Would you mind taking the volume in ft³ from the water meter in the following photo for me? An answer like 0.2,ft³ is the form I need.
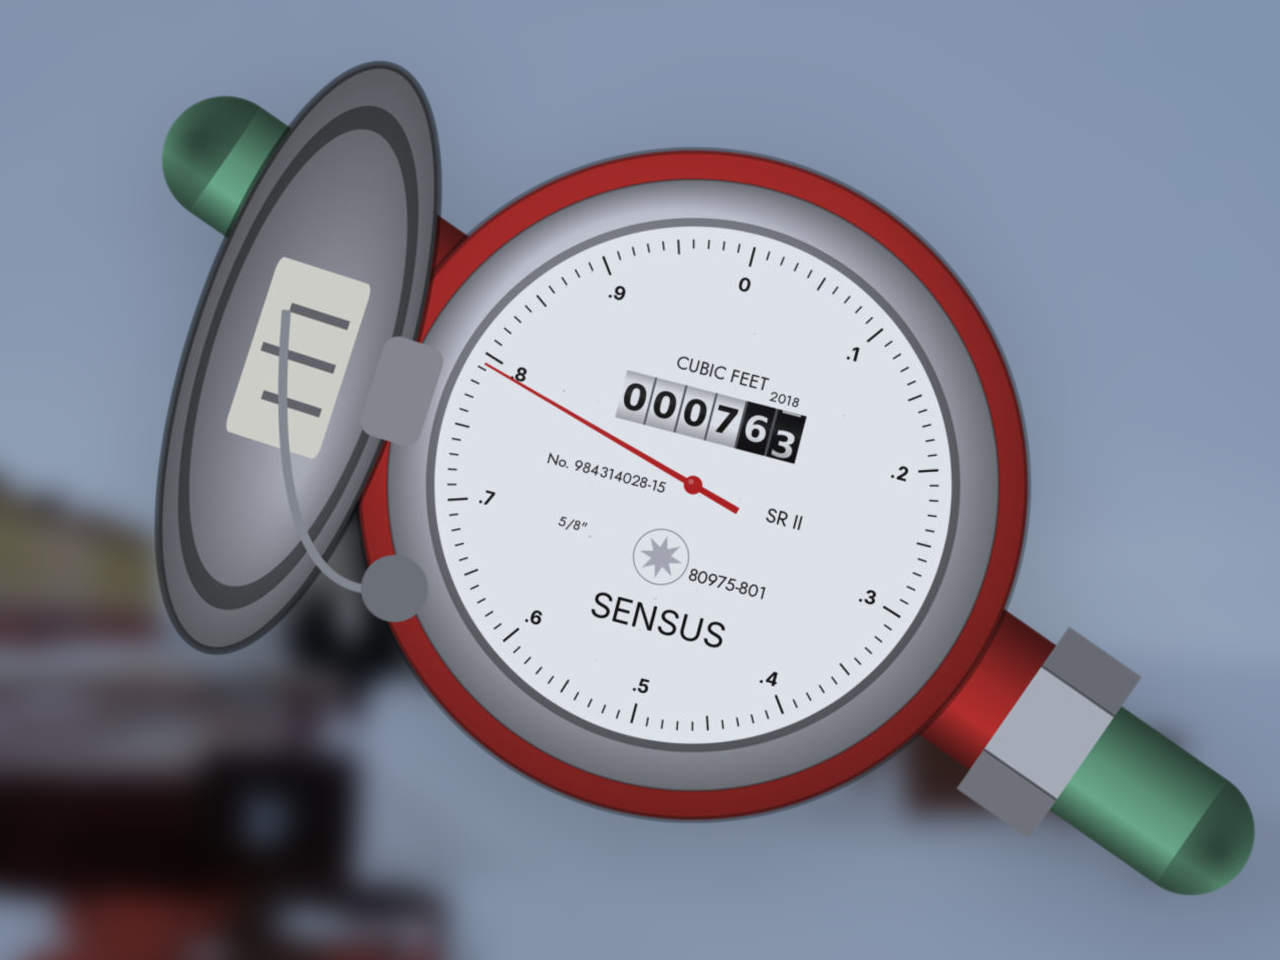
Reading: 762.79,ft³
